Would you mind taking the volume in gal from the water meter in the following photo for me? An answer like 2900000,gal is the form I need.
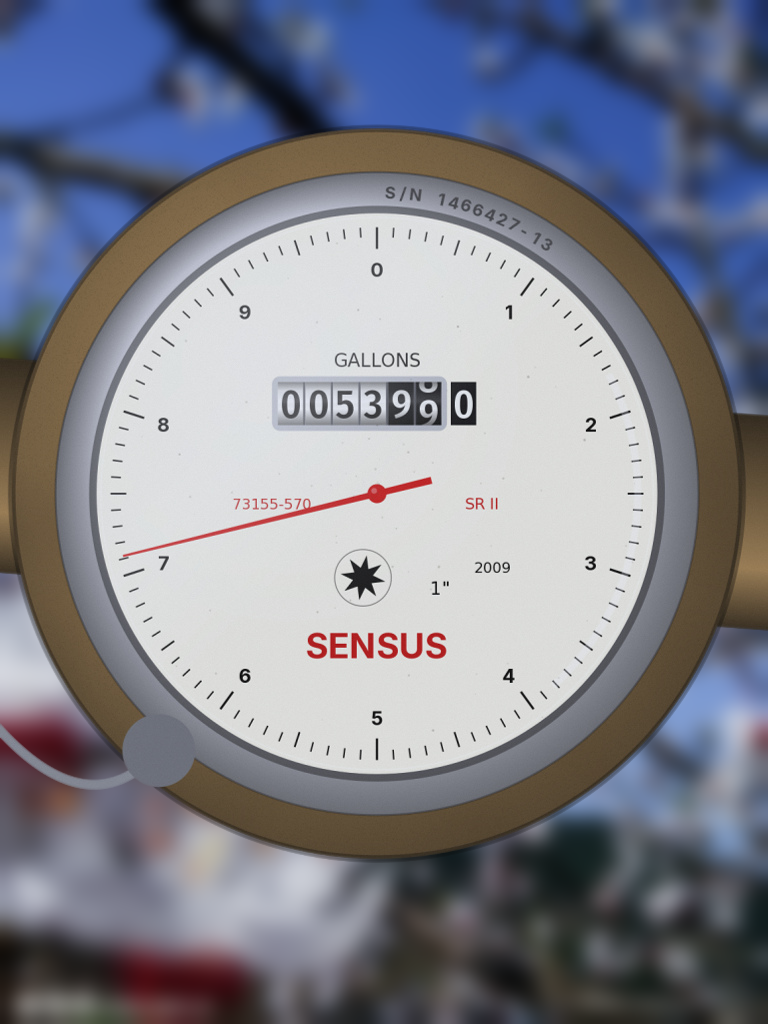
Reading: 53987.1,gal
